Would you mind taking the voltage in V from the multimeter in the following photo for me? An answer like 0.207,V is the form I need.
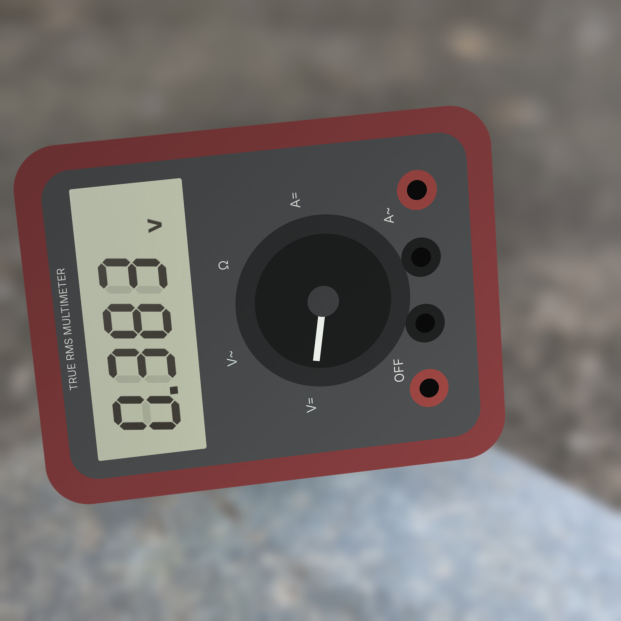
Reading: 0.383,V
